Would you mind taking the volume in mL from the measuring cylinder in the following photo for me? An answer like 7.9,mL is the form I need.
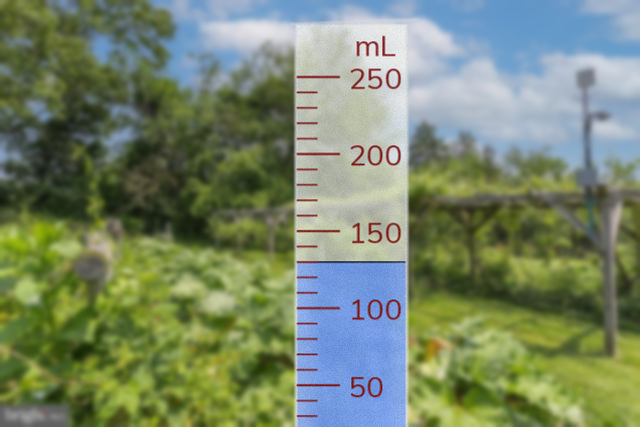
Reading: 130,mL
